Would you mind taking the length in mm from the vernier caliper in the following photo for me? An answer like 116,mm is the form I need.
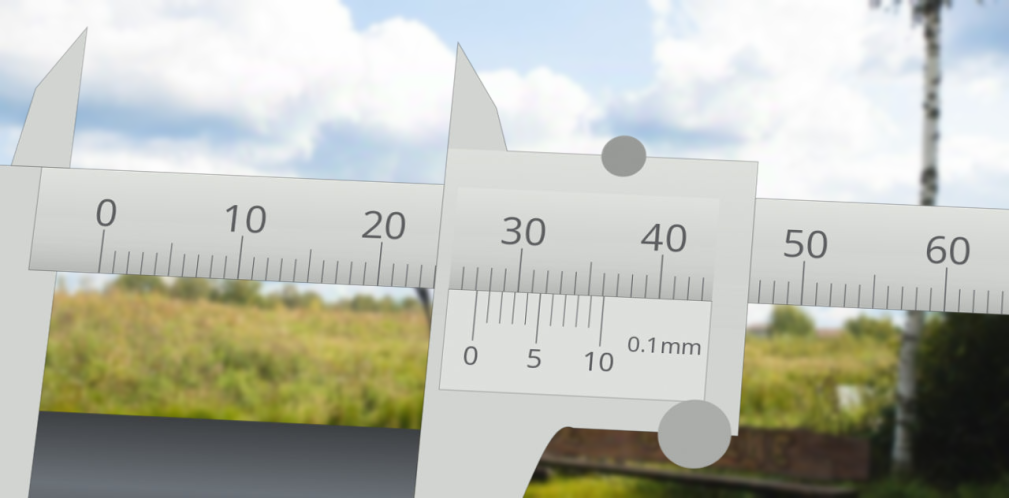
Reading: 27.1,mm
